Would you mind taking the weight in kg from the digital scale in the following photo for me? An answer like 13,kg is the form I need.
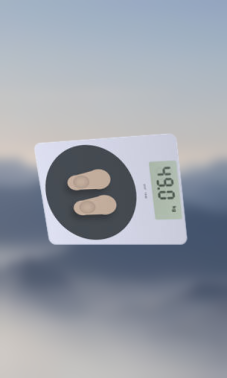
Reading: 49.0,kg
